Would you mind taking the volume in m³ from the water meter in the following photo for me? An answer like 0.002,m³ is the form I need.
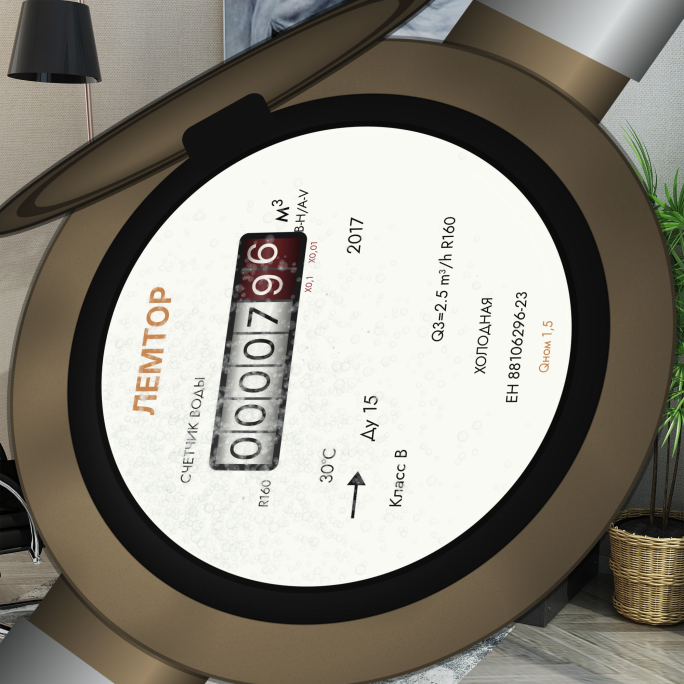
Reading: 7.96,m³
